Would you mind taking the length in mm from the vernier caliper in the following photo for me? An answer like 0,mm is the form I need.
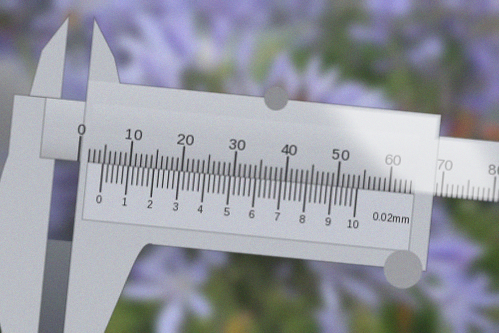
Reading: 4.8,mm
